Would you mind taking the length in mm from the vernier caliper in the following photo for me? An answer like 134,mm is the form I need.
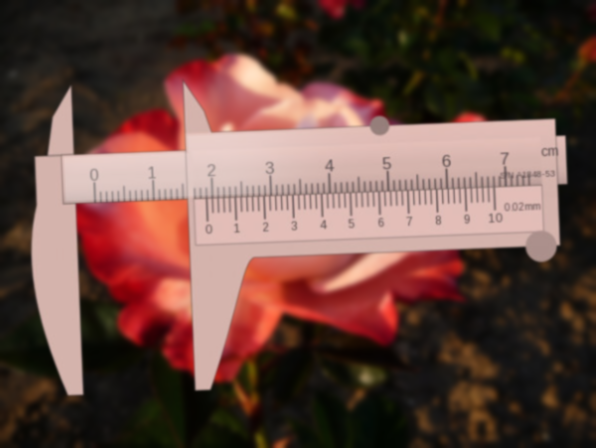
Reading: 19.0,mm
